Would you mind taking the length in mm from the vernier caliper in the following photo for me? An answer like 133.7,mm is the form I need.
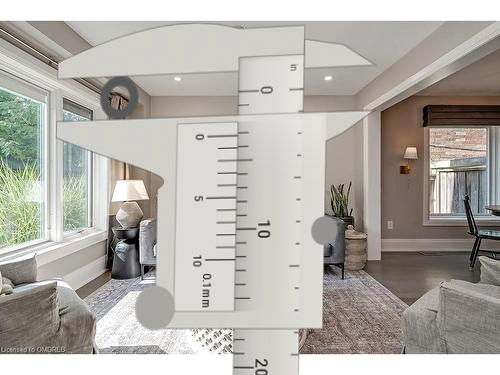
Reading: 3.2,mm
